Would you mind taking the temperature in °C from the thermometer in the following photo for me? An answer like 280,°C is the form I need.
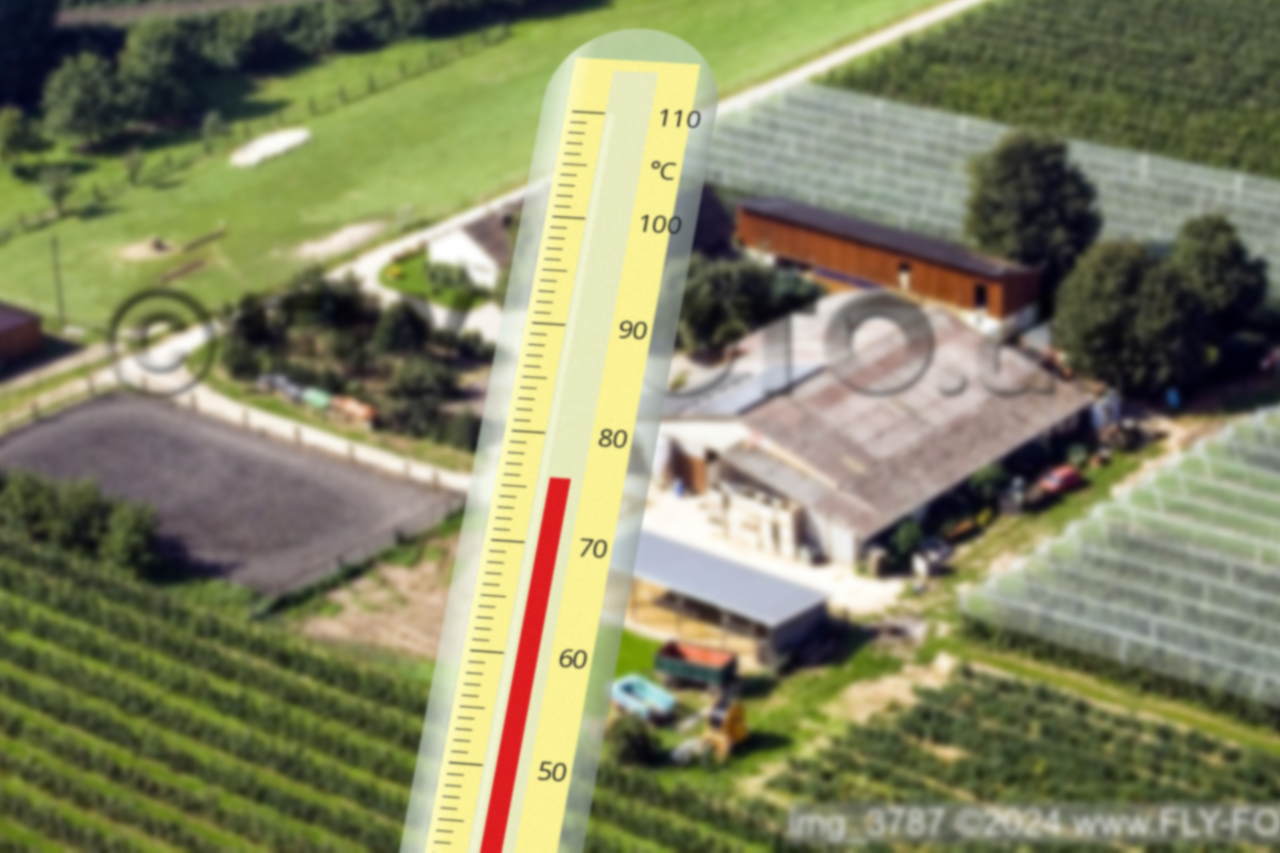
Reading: 76,°C
